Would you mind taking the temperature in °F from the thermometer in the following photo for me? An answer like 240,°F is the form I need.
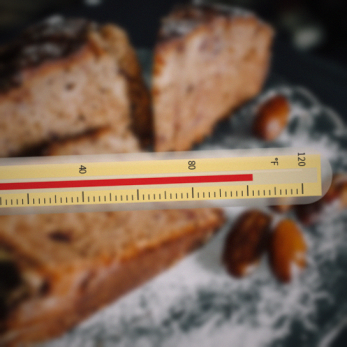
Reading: 102,°F
